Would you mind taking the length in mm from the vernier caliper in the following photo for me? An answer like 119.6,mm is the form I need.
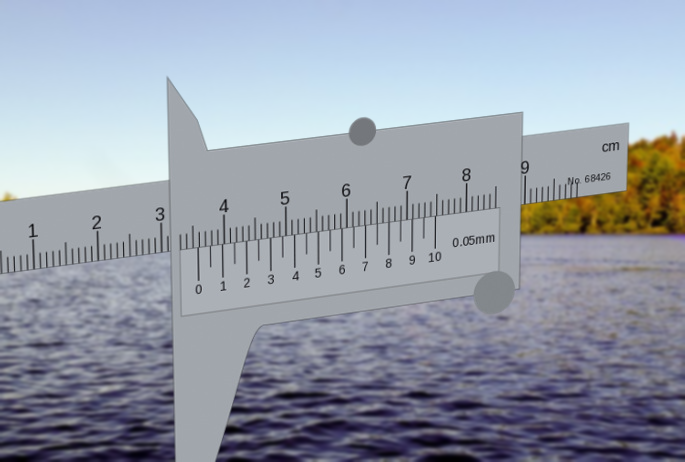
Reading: 35.8,mm
